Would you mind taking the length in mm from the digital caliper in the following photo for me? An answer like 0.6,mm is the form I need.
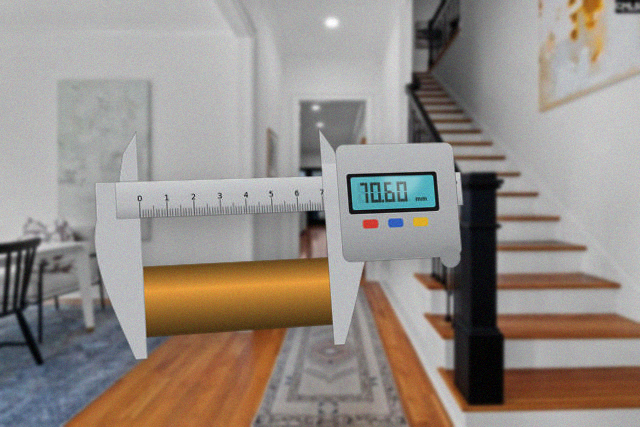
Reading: 70.60,mm
